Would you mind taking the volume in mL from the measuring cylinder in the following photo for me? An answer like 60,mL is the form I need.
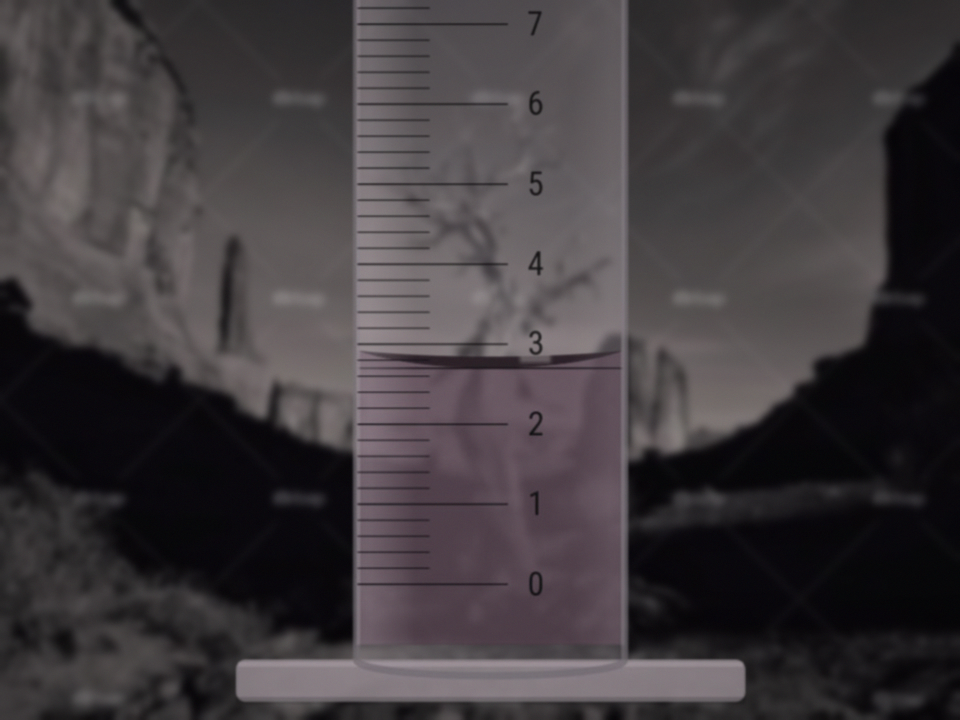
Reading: 2.7,mL
